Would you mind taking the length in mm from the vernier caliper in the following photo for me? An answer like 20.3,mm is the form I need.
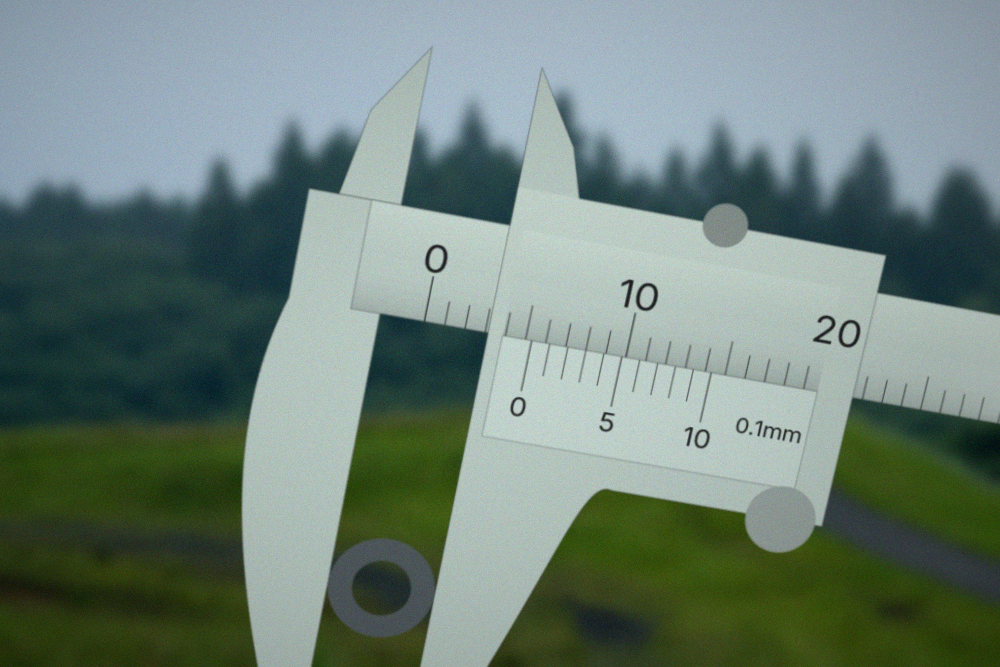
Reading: 5.3,mm
